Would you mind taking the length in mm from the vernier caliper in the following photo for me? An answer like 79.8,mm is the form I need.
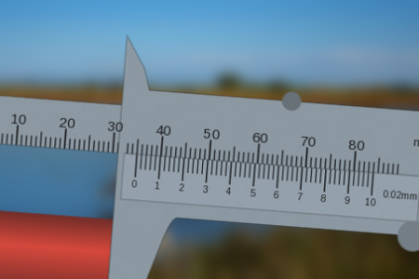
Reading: 35.0,mm
